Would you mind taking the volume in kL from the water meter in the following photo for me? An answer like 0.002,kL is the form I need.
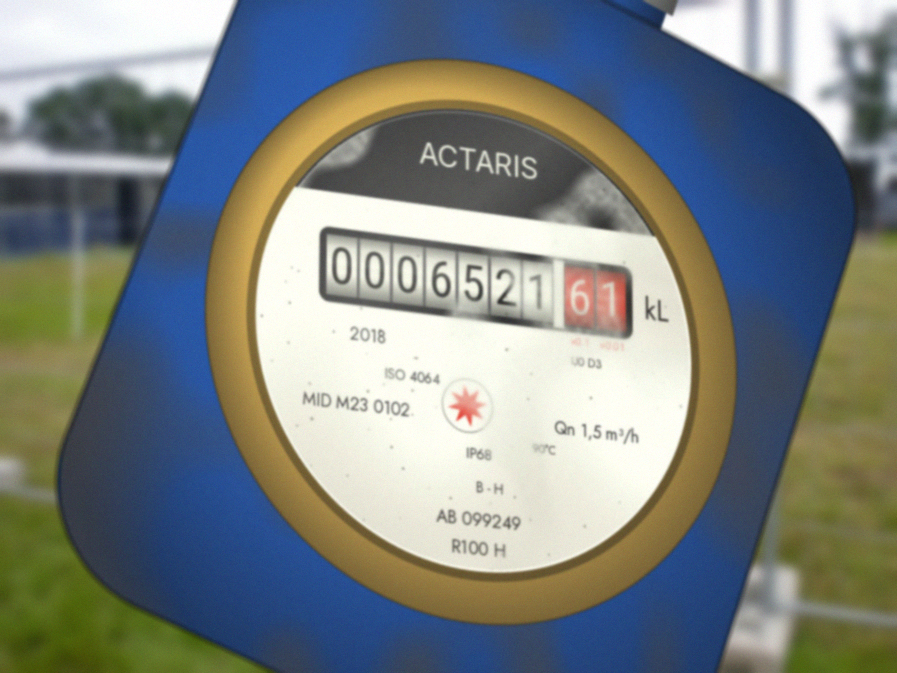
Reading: 6521.61,kL
